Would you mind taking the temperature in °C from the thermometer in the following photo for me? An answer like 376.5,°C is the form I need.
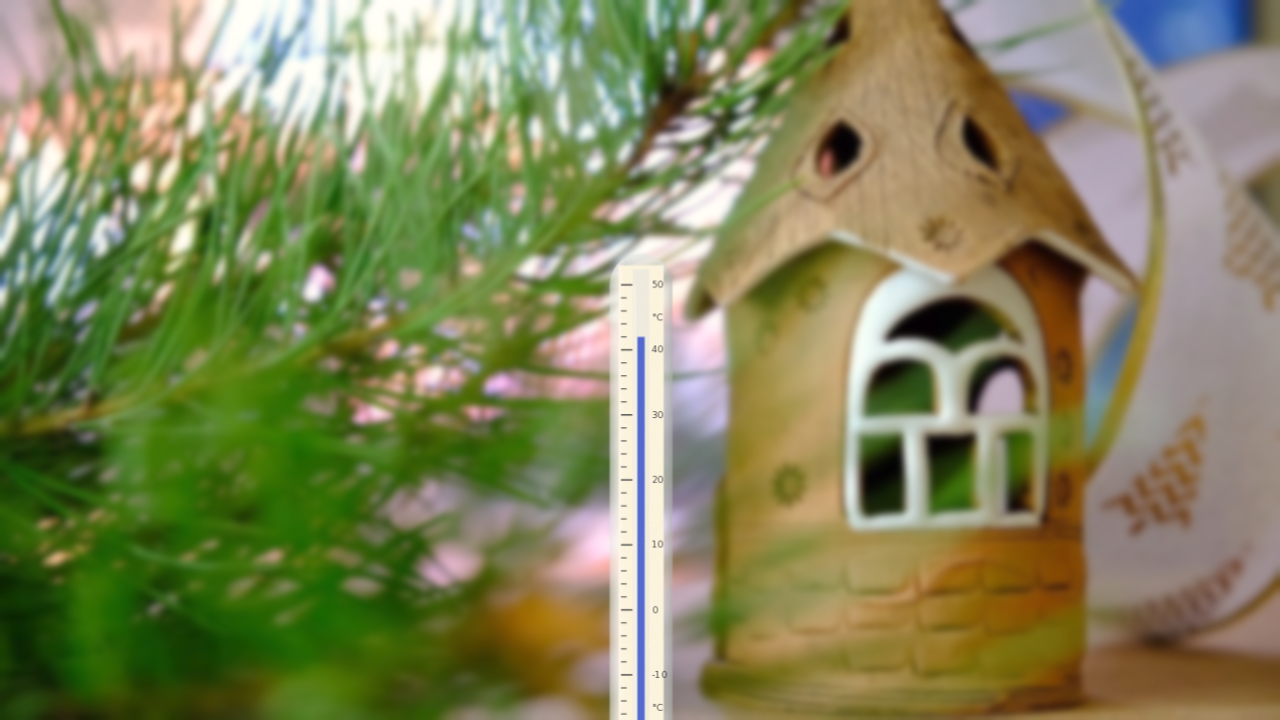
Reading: 42,°C
